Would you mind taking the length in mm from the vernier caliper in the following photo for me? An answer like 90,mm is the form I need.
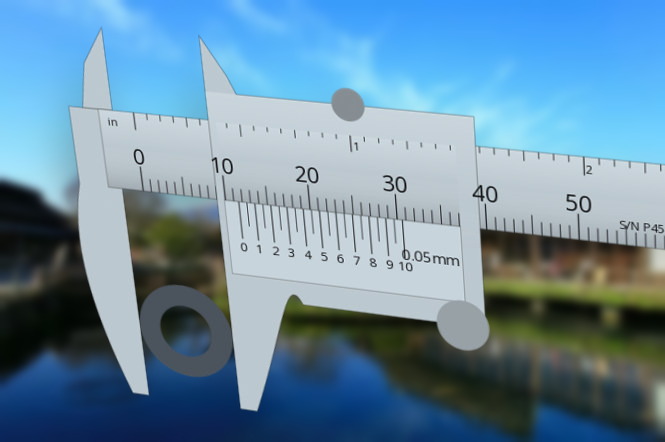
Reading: 11.6,mm
